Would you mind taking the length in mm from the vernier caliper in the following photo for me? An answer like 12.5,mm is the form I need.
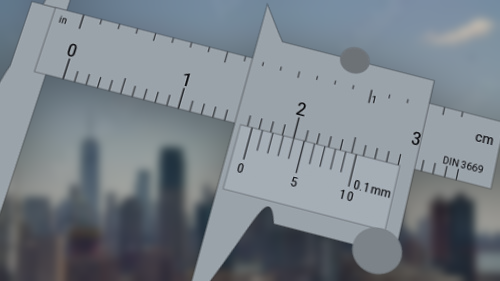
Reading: 16.4,mm
